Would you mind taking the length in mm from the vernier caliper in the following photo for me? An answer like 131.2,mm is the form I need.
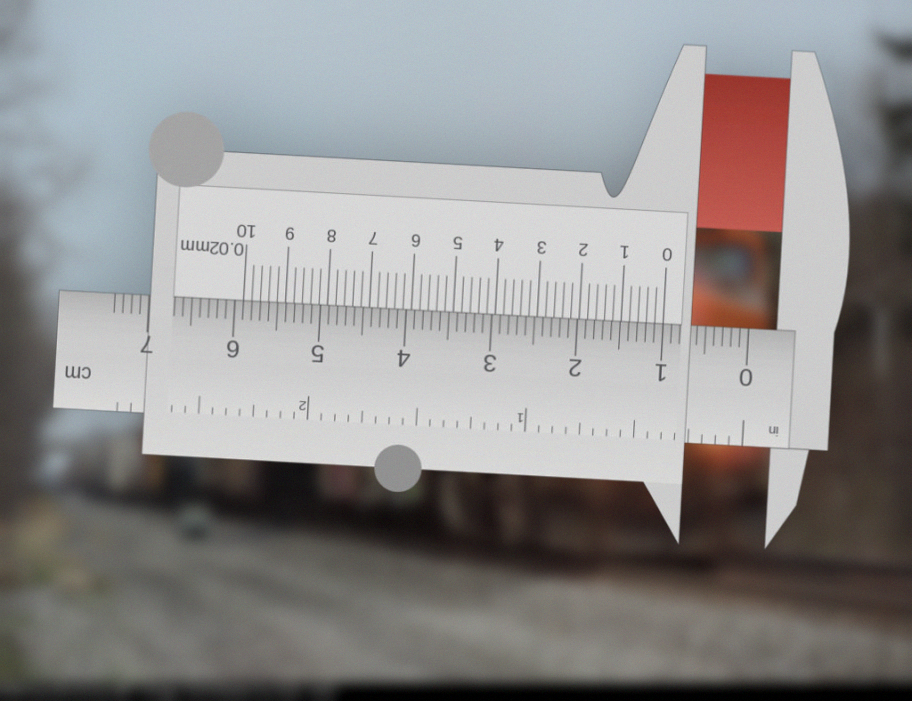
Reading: 10.0,mm
